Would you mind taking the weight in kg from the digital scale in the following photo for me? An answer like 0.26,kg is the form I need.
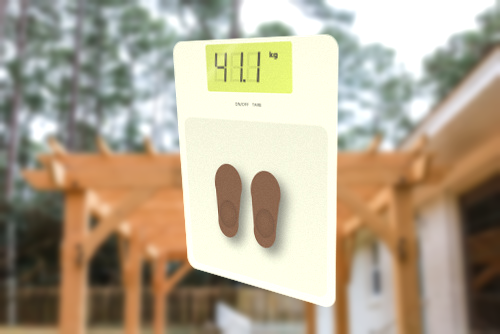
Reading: 41.1,kg
